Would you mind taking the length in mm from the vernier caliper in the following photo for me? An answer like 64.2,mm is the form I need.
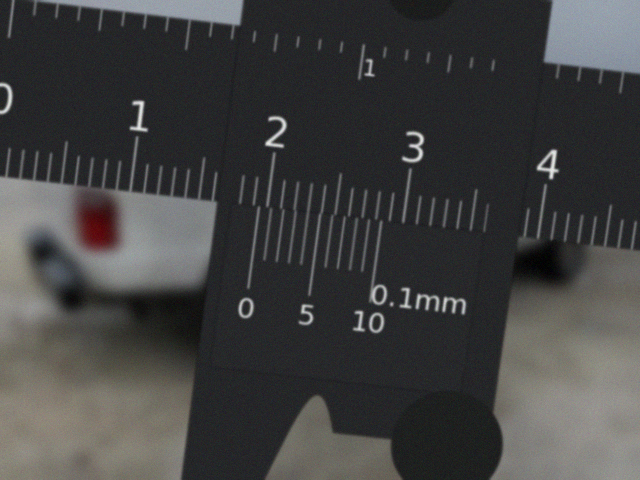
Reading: 19.4,mm
